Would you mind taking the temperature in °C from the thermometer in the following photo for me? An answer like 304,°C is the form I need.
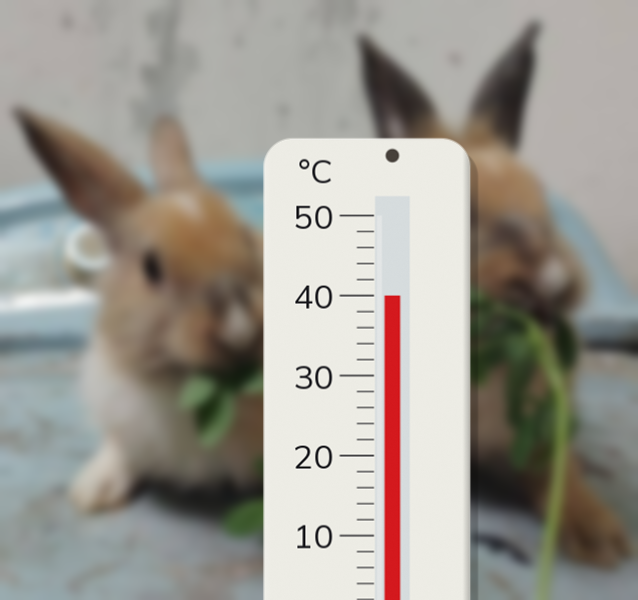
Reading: 40,°C
